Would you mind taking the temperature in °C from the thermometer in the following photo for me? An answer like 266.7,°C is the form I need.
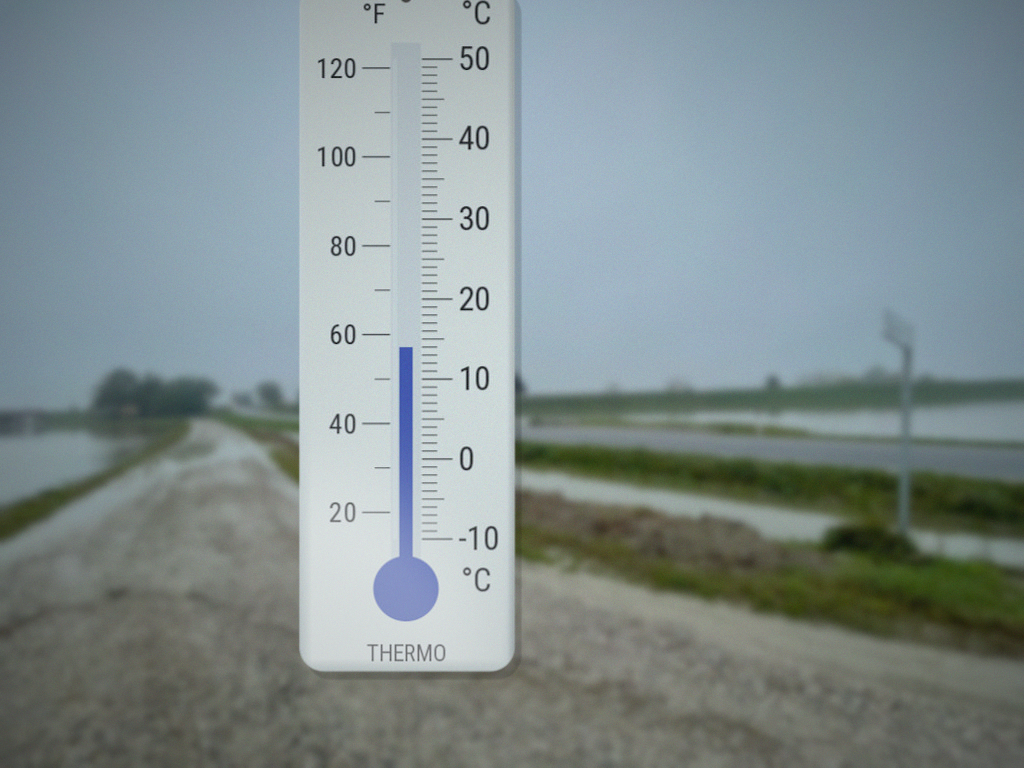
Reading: 14,°C
